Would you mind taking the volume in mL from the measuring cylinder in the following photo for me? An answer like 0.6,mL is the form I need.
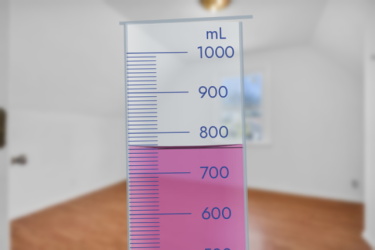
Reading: 760,mL
